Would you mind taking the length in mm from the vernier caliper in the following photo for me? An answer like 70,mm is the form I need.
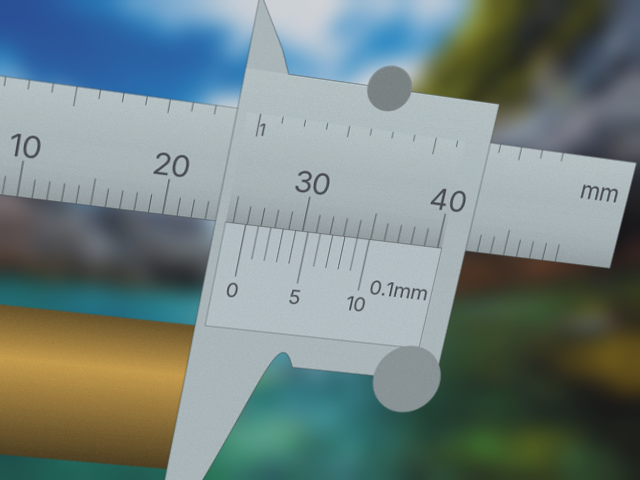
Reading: 25.9,mm
